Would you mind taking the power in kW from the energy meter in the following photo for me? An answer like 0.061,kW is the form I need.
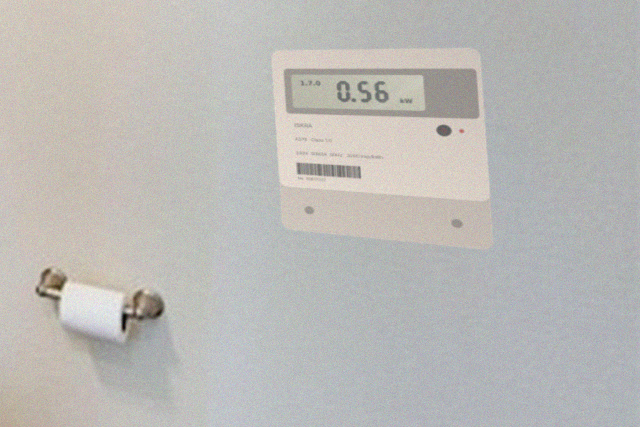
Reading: 0.56,kW
